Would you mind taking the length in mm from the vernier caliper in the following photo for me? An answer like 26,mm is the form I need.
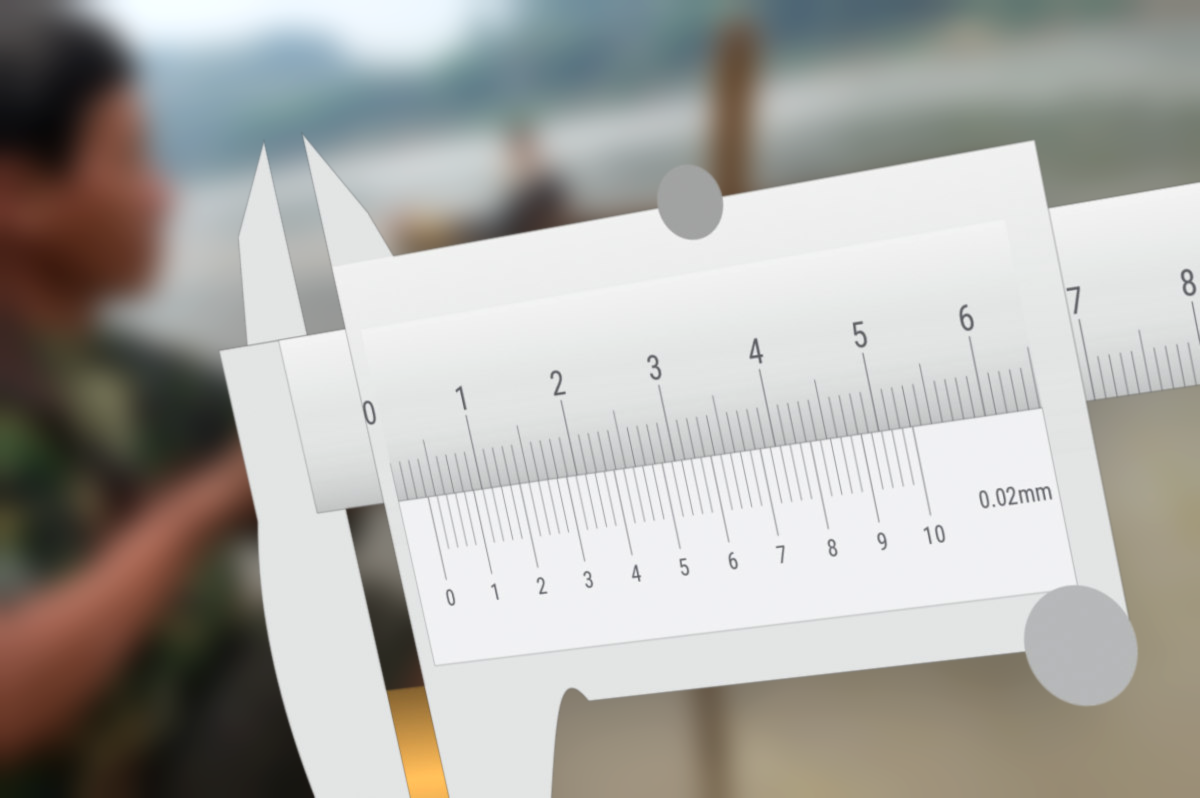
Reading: 4.2,mm
